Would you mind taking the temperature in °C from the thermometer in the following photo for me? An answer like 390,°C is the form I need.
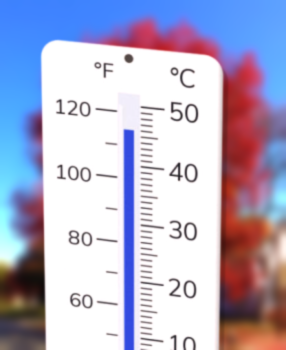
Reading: 46,°C
